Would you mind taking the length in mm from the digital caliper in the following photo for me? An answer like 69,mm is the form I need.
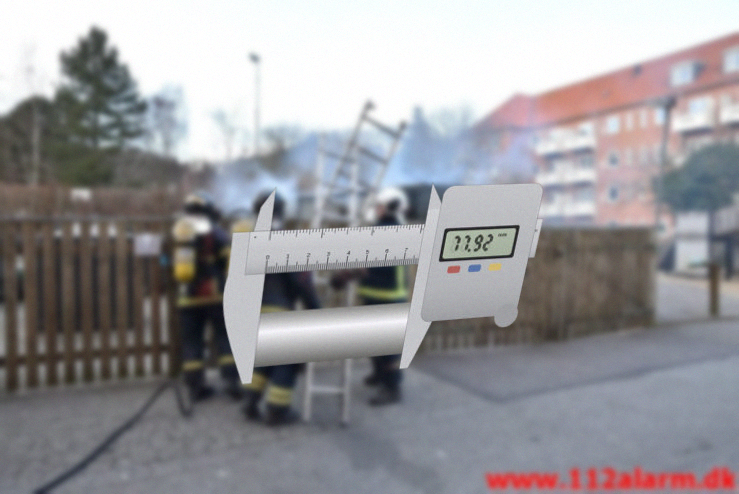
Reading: 77.92,mm
